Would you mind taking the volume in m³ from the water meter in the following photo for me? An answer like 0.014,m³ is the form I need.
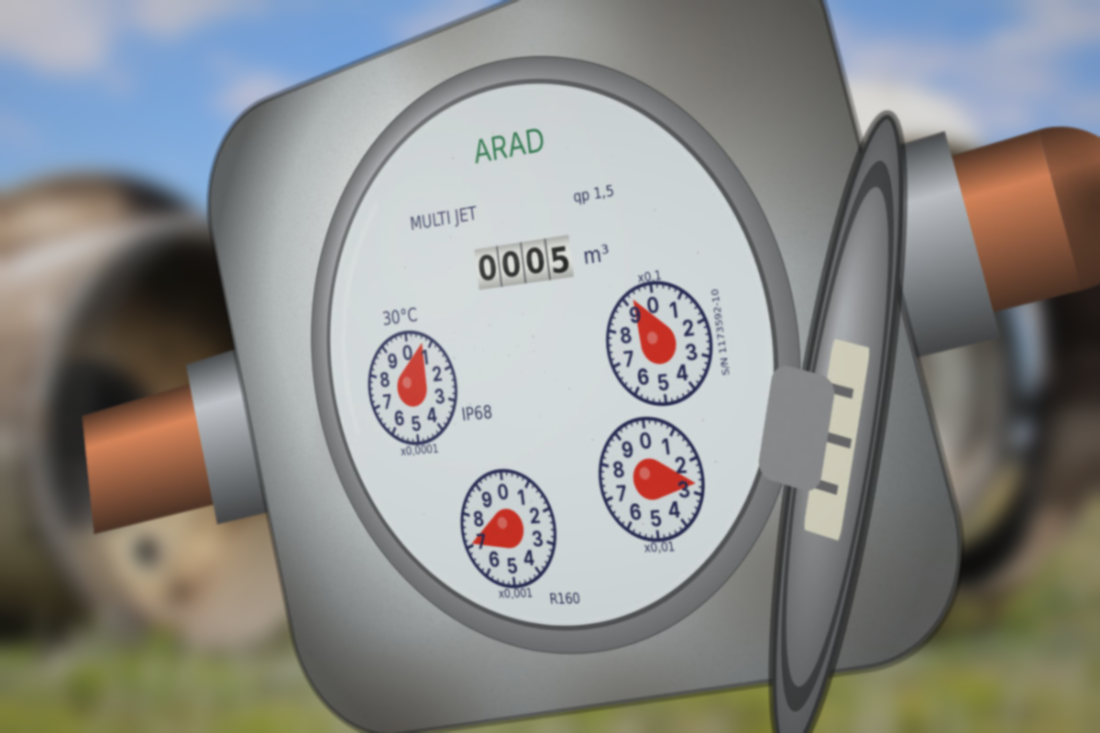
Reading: 4.9270,m³
